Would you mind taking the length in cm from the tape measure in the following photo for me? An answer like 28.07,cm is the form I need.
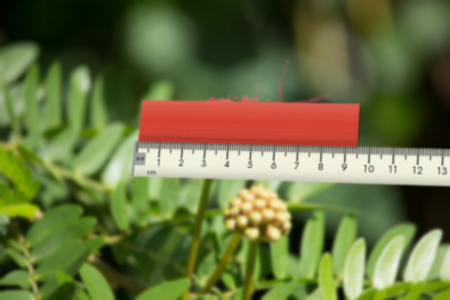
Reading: 9.5,cm
